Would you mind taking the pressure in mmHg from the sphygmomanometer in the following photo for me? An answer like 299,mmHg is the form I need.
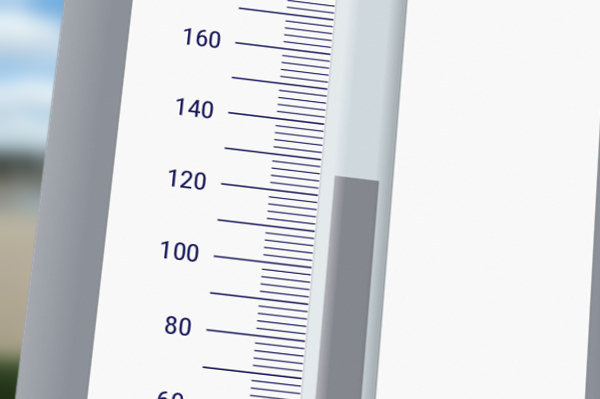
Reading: 126,mmHg
